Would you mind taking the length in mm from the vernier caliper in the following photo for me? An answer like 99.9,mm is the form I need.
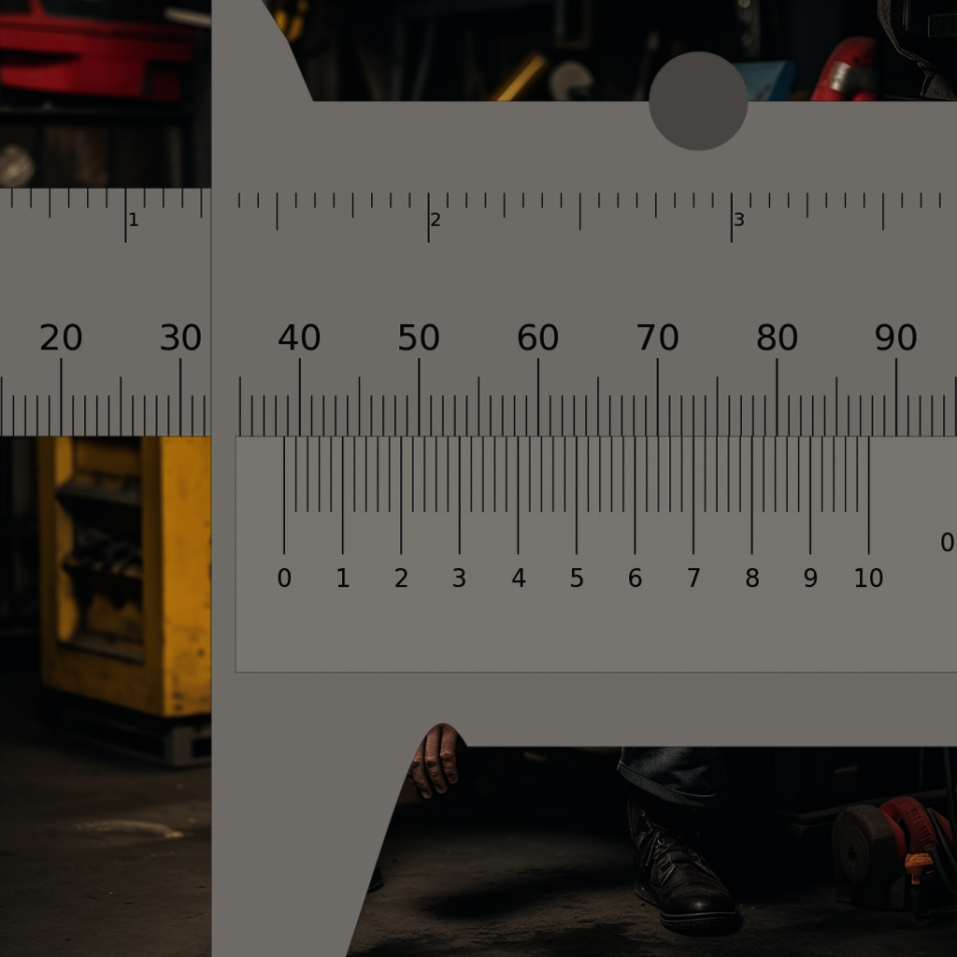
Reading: 38.7,mm
